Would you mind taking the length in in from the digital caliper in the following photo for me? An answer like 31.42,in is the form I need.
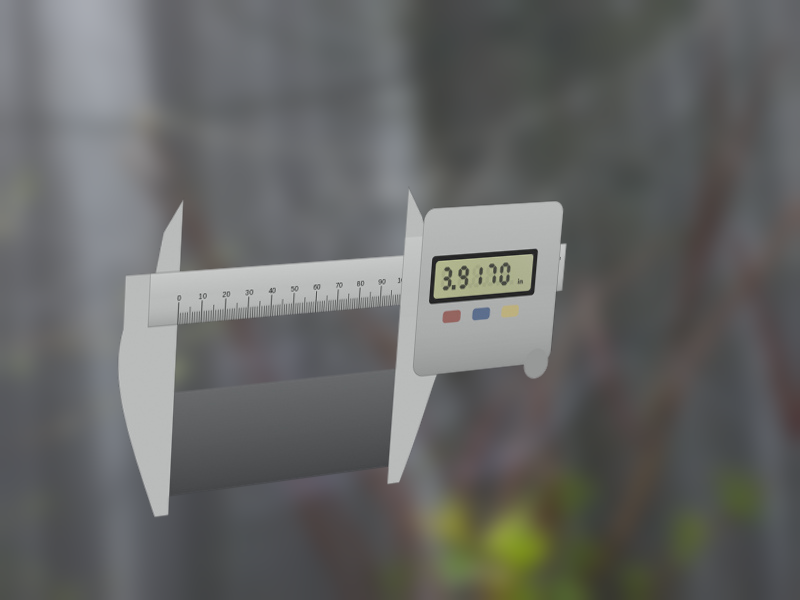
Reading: 3.9170,in
